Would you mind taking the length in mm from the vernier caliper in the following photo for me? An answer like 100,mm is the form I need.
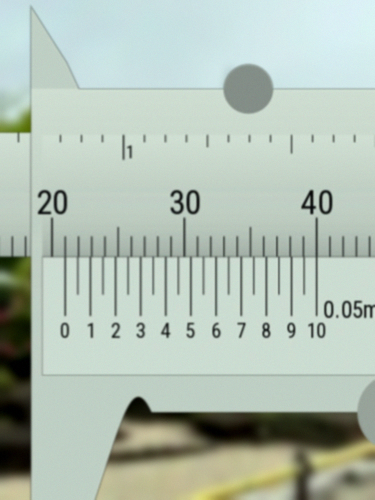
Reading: 21.0,mm
